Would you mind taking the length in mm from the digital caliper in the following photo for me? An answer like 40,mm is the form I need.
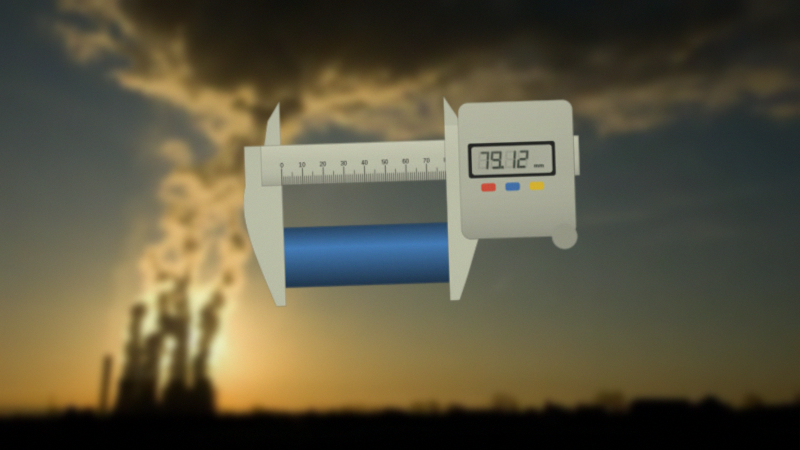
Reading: 79.12,mm
